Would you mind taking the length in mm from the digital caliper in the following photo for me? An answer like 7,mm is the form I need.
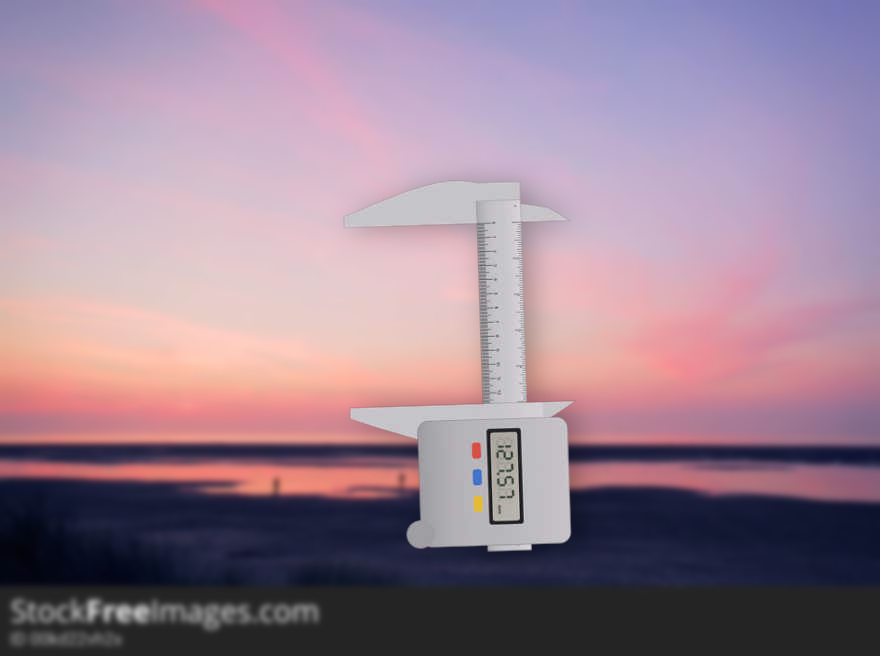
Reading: 127.57,mm
